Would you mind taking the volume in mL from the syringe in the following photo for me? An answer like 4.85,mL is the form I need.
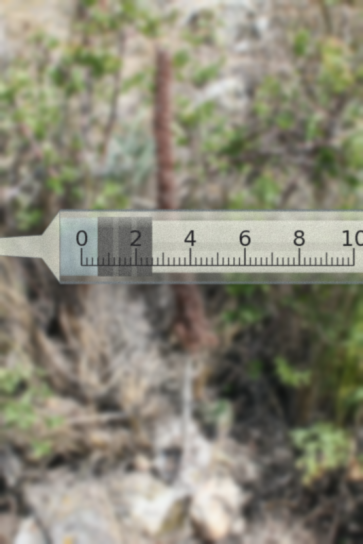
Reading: 0.6,mL
